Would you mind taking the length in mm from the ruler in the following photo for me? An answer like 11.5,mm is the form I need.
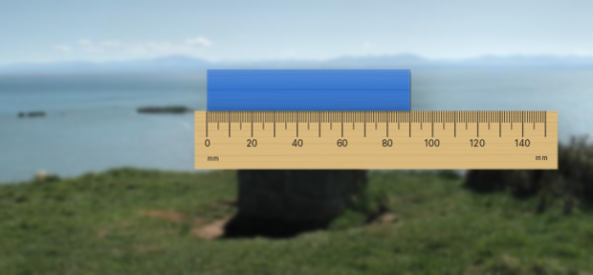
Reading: 90,mm
